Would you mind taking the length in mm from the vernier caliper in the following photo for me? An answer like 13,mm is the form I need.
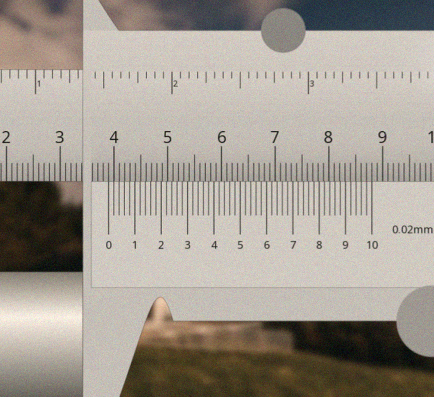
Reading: 39.0,mm
